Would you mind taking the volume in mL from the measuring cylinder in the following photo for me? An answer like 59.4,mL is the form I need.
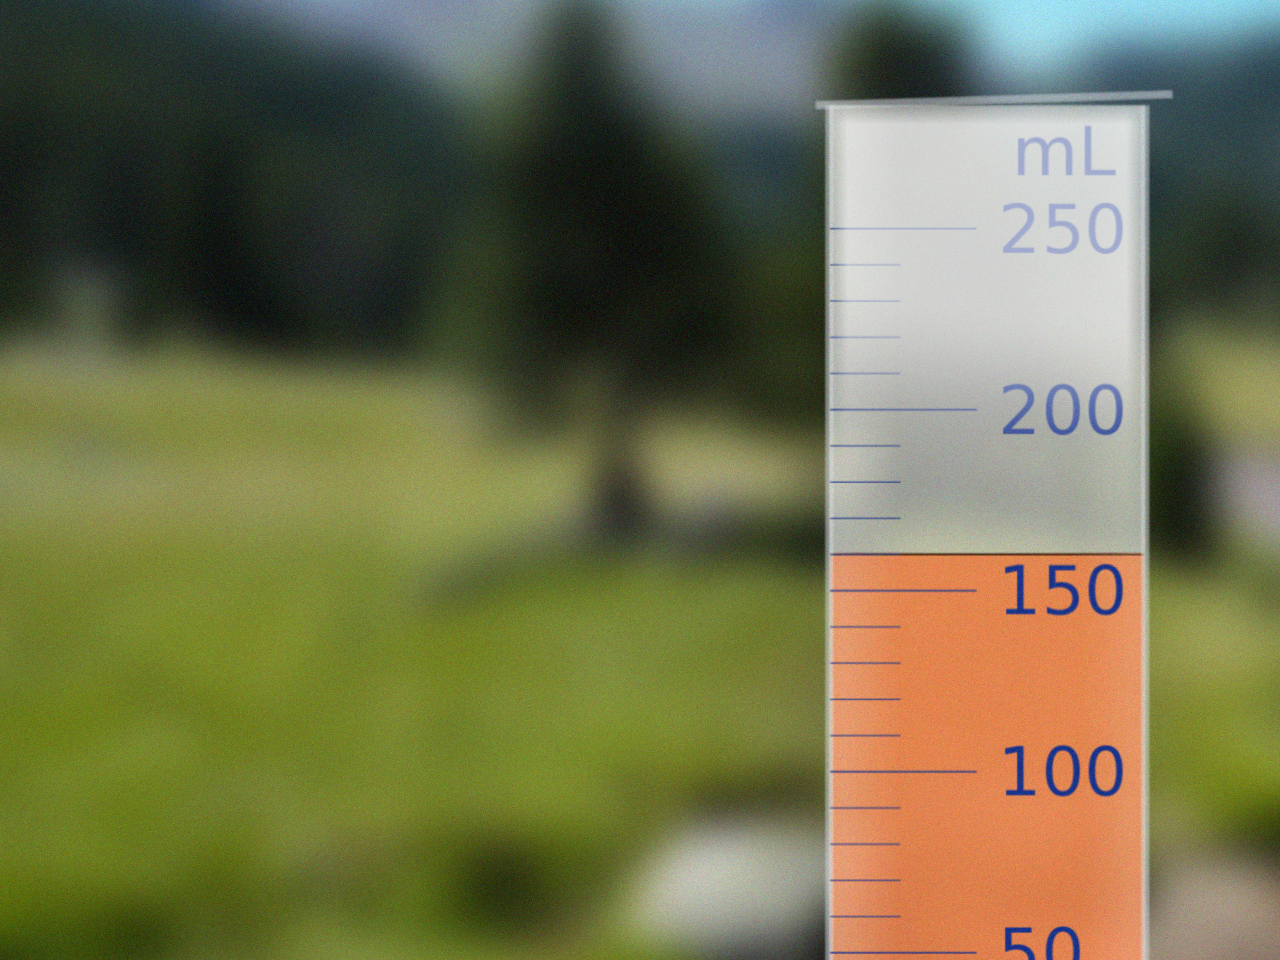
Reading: 160,mL
